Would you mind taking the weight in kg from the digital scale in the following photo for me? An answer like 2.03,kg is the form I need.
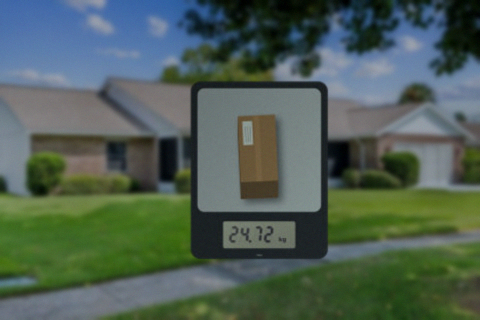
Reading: 24.72,kg
